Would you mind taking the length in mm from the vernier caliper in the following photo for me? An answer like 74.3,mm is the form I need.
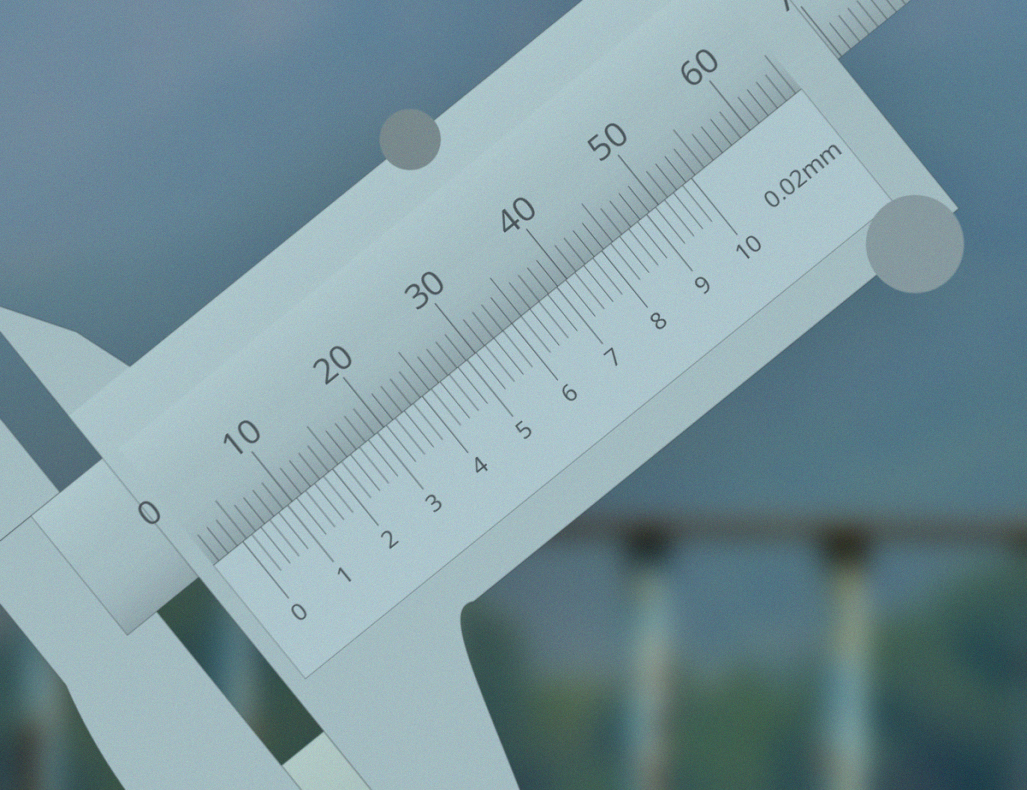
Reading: 4.6,mm
